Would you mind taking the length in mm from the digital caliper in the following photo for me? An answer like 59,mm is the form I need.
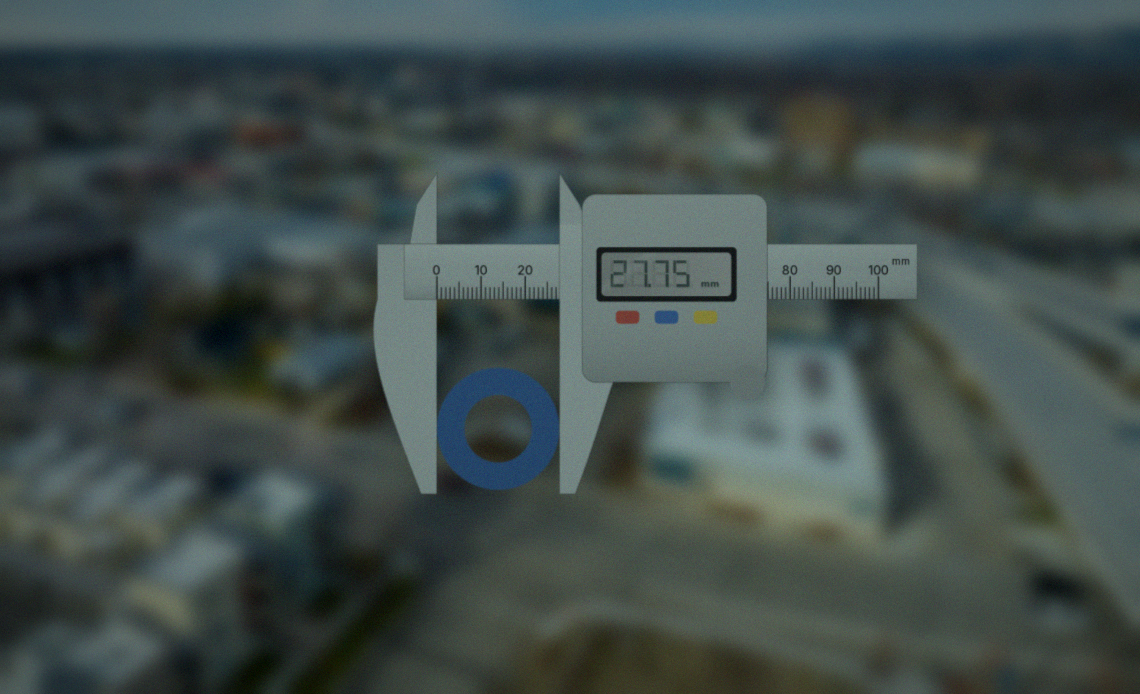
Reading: 27.75,mm
